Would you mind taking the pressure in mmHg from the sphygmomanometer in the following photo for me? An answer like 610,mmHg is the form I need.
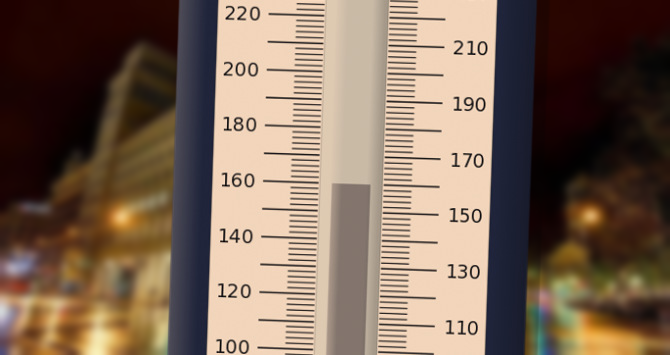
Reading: 160,mmHg
